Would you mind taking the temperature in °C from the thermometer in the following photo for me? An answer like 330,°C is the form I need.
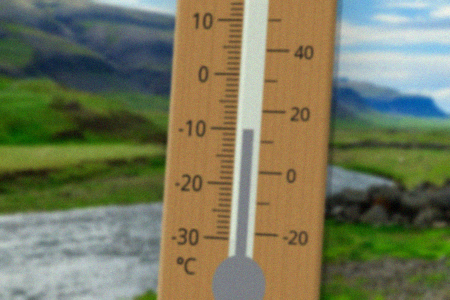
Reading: -10,°C
